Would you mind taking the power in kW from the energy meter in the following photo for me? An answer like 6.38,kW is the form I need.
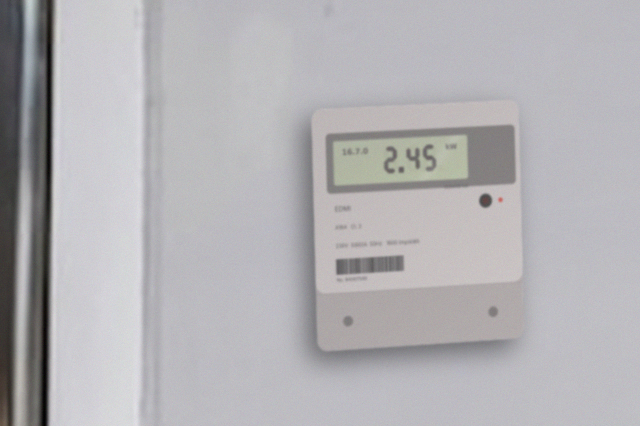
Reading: 2.45,kW
